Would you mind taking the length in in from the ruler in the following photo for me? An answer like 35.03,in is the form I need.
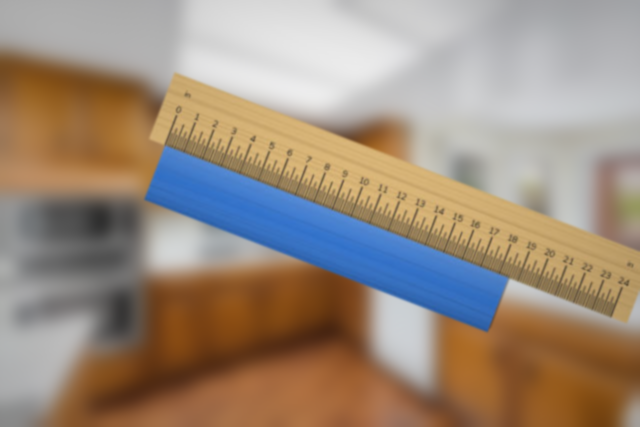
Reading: 18.5,in
